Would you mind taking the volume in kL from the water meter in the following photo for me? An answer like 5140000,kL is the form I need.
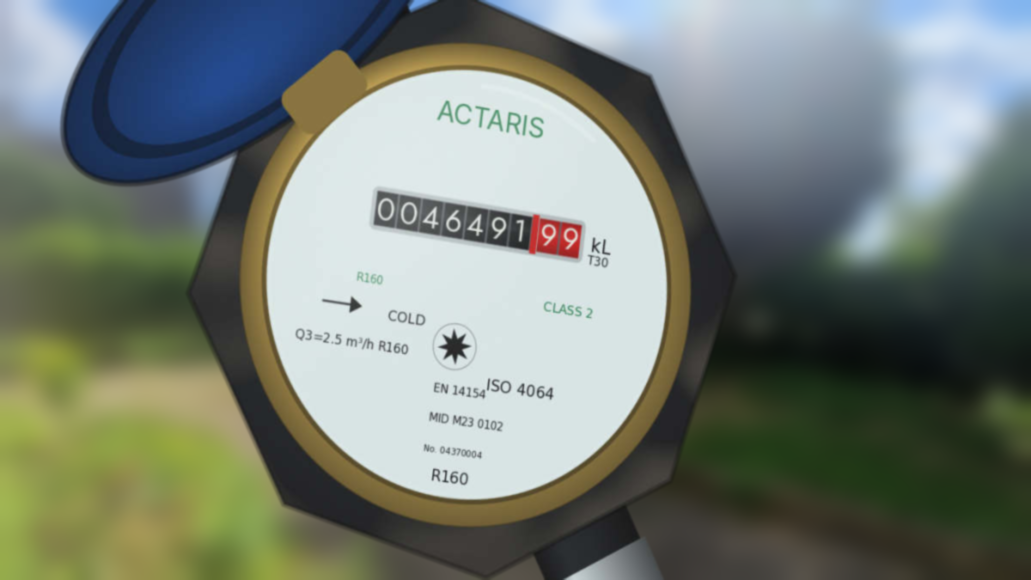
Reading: 46491.99,kL
